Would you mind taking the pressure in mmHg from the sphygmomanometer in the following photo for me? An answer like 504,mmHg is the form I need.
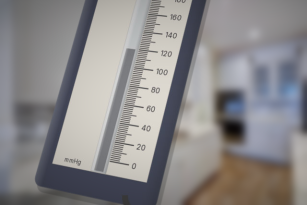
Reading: 120,mmHg
